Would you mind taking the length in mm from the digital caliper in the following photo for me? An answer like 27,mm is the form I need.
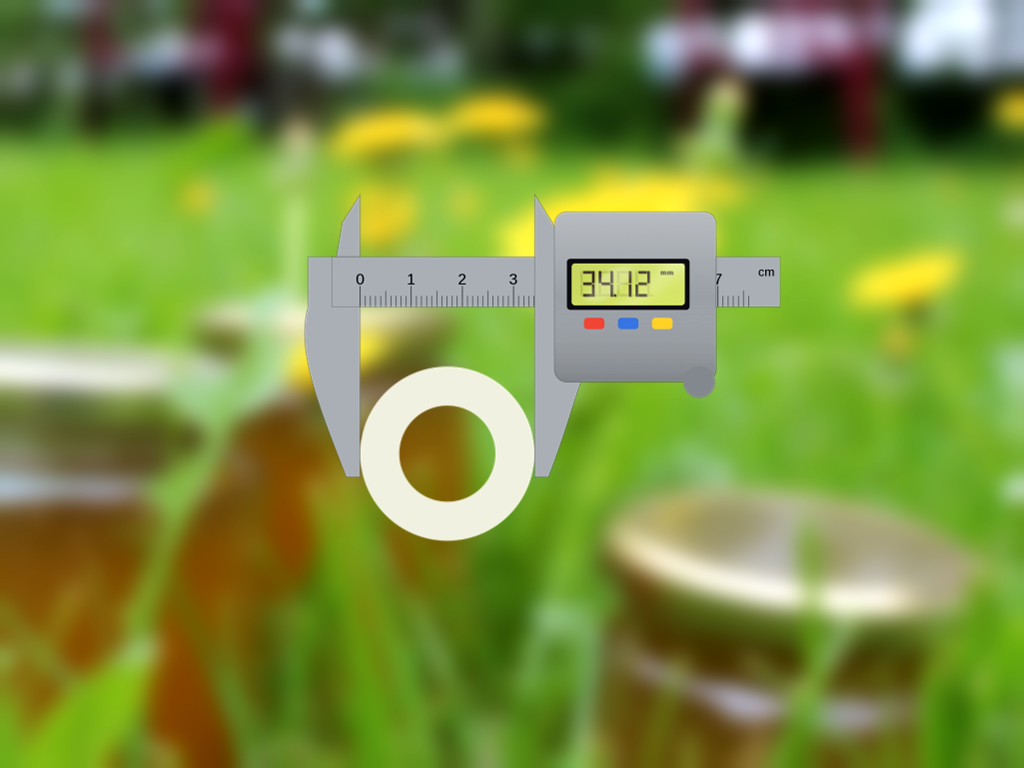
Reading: 34.12,mm
